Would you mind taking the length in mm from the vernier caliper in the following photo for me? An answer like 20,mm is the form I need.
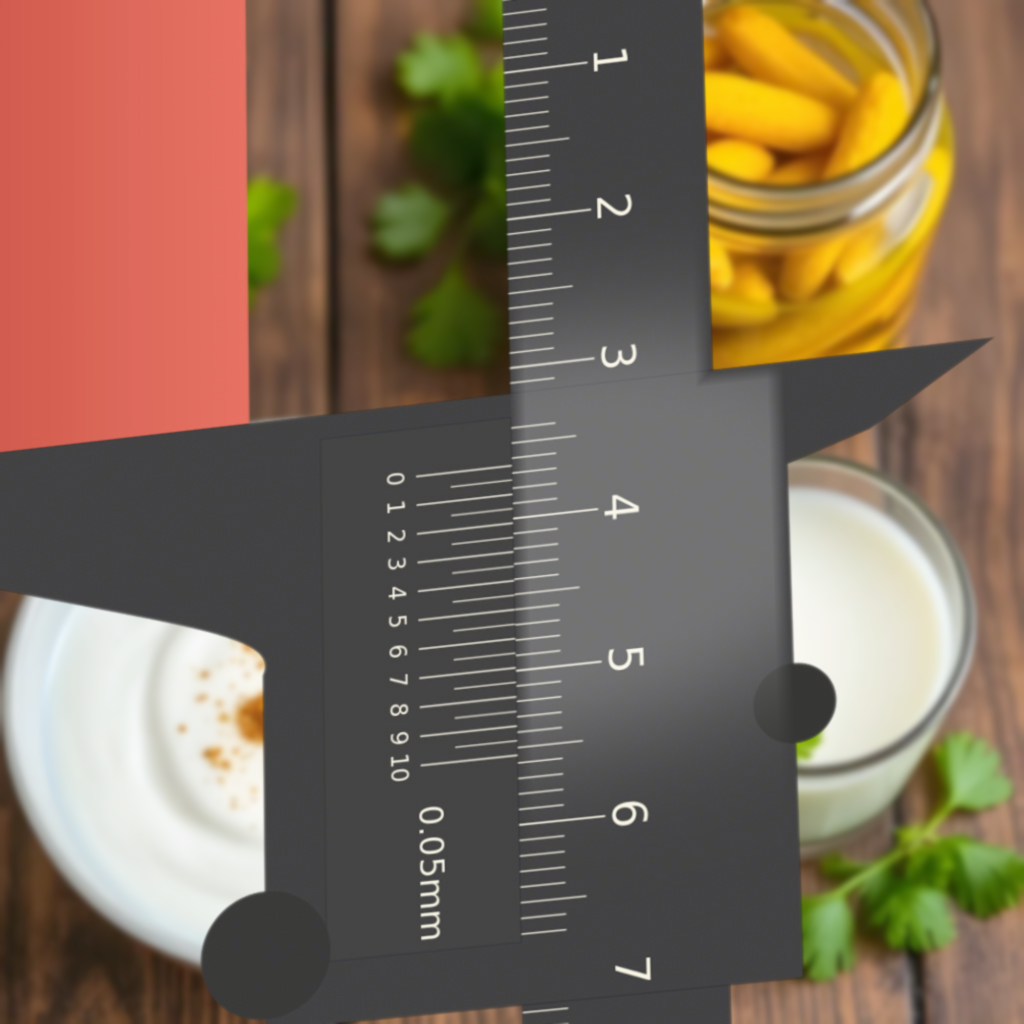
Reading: 36.5,mm
